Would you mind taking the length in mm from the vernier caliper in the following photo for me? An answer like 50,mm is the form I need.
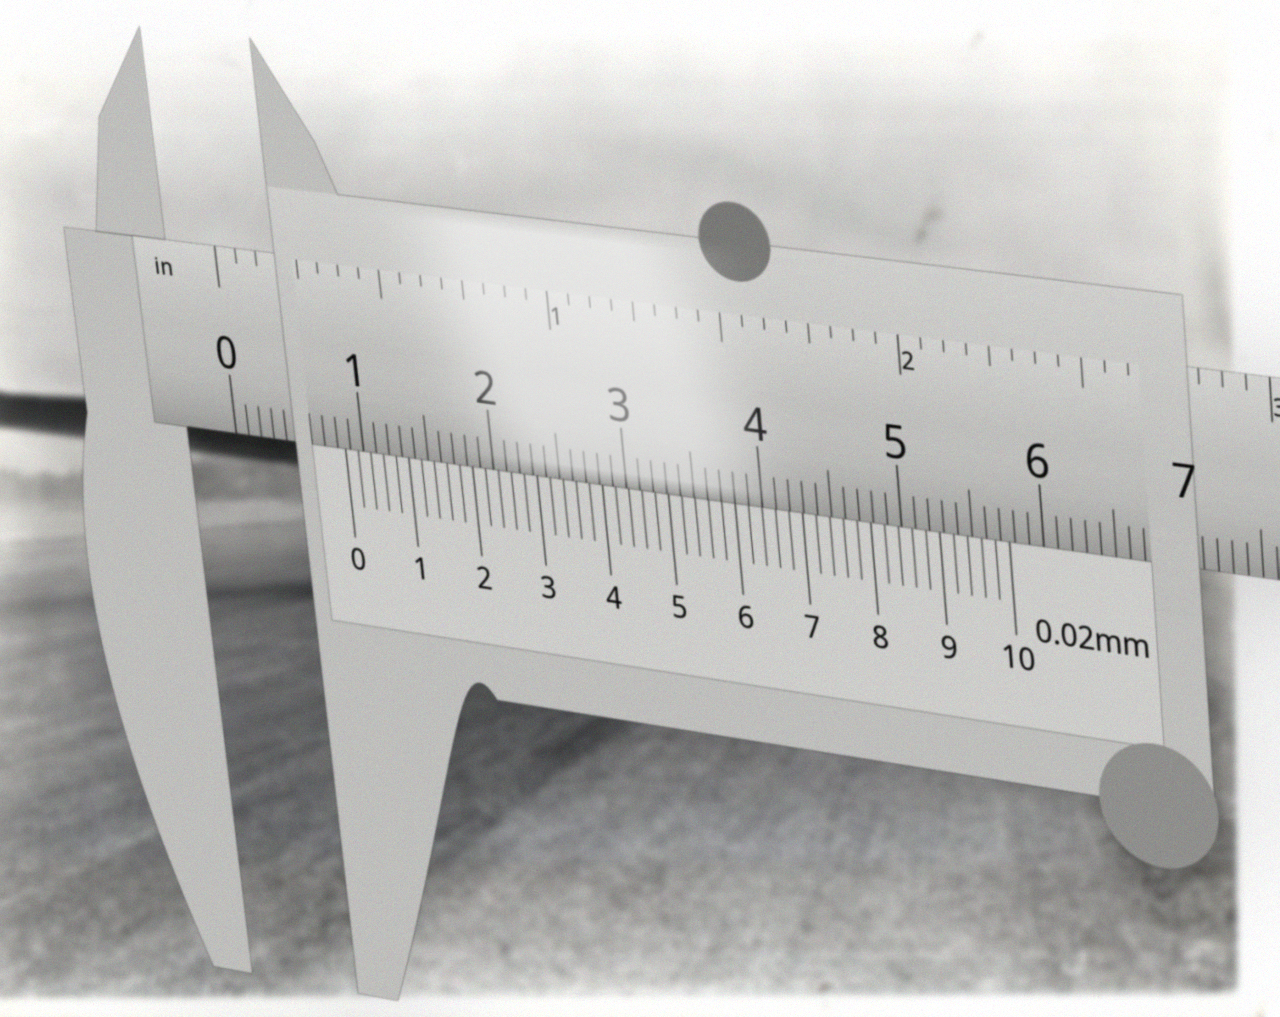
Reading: 8.6,mm
